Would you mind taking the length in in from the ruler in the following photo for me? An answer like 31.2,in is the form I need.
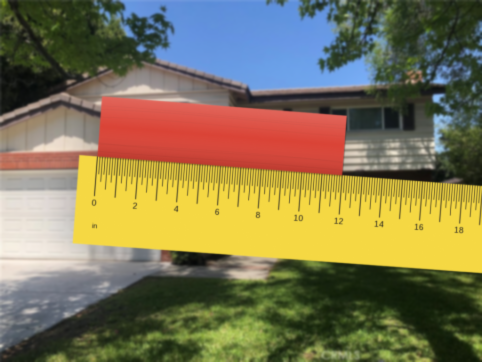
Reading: 12,in
